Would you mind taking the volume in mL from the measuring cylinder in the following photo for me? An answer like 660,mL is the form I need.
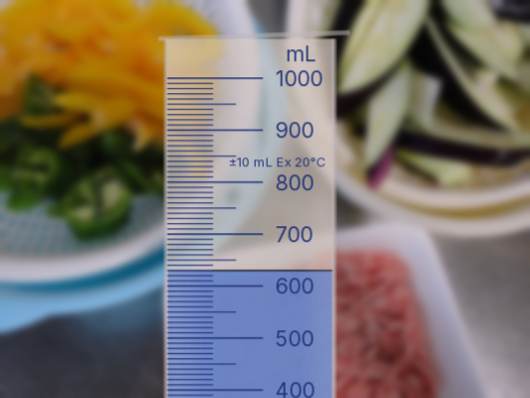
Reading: 630,mL
